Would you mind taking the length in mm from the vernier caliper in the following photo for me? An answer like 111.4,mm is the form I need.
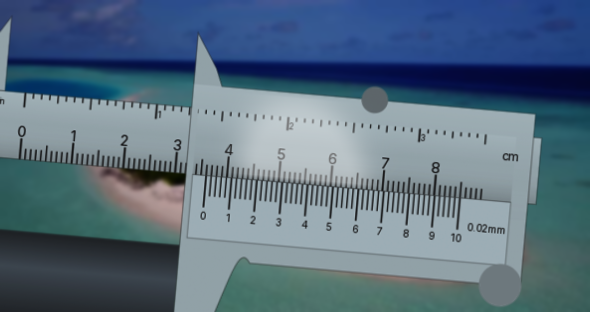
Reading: 36.0,mm
